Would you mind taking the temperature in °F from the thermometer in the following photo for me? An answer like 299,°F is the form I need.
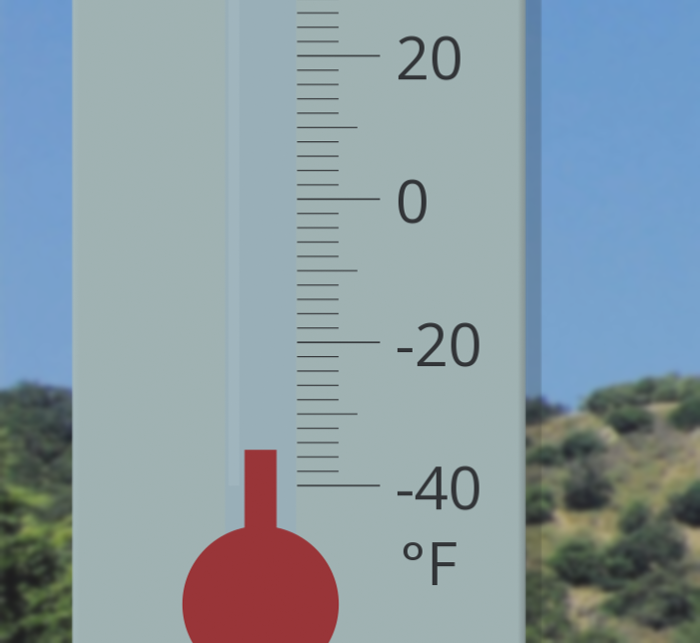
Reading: -35,°F
